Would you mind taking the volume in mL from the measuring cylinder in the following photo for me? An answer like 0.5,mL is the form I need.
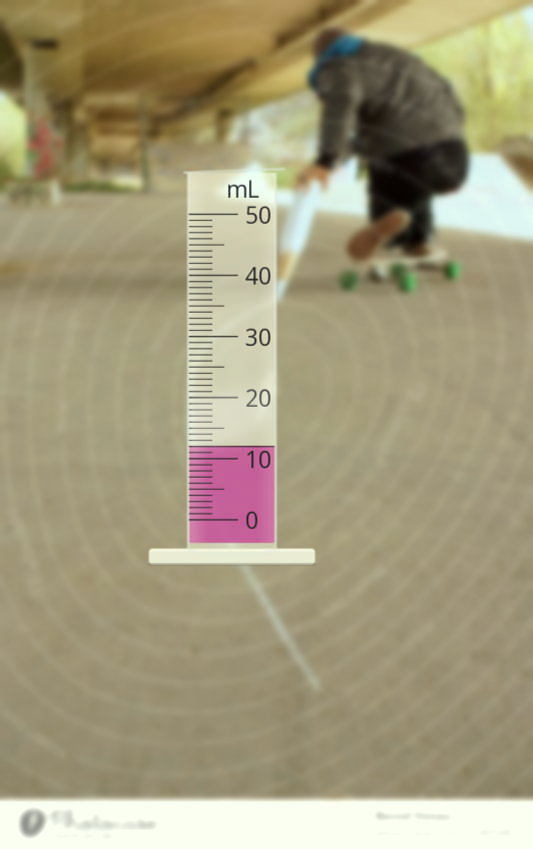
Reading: 12,mL
